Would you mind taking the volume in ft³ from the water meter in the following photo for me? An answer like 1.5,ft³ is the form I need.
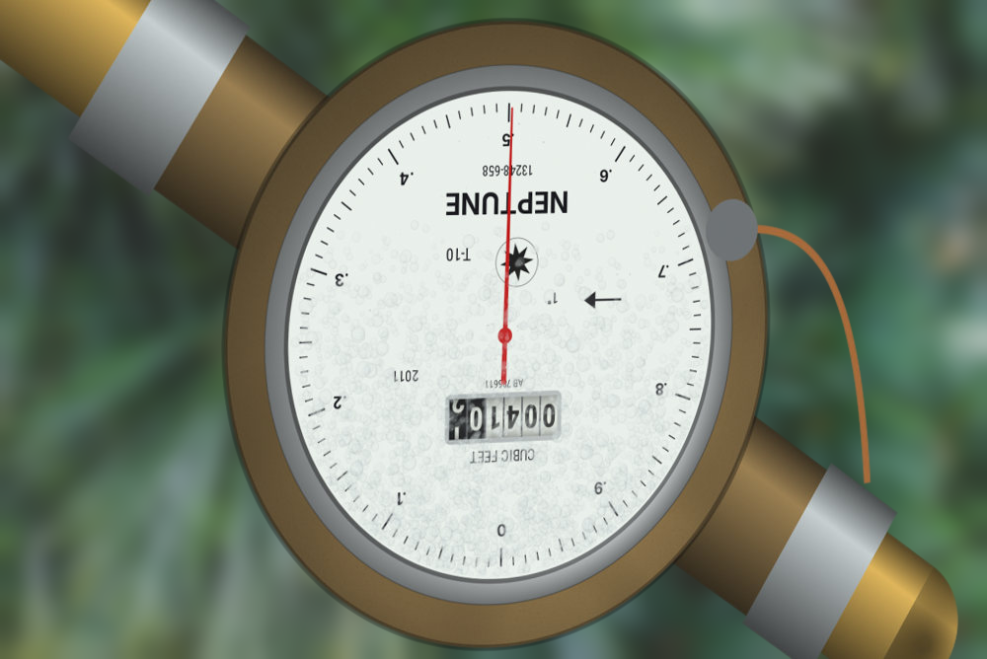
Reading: 4101.50,ft³
